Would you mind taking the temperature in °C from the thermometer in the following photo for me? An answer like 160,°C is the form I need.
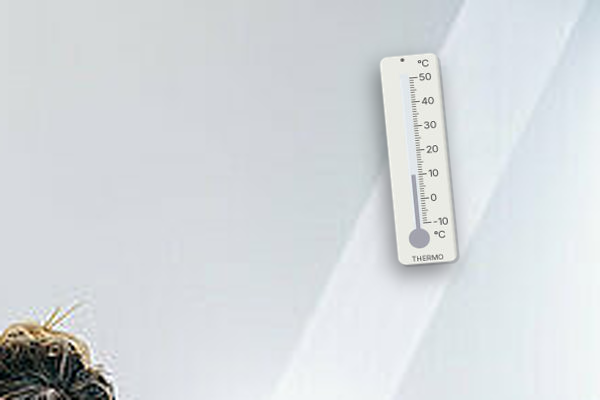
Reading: 10,°C
